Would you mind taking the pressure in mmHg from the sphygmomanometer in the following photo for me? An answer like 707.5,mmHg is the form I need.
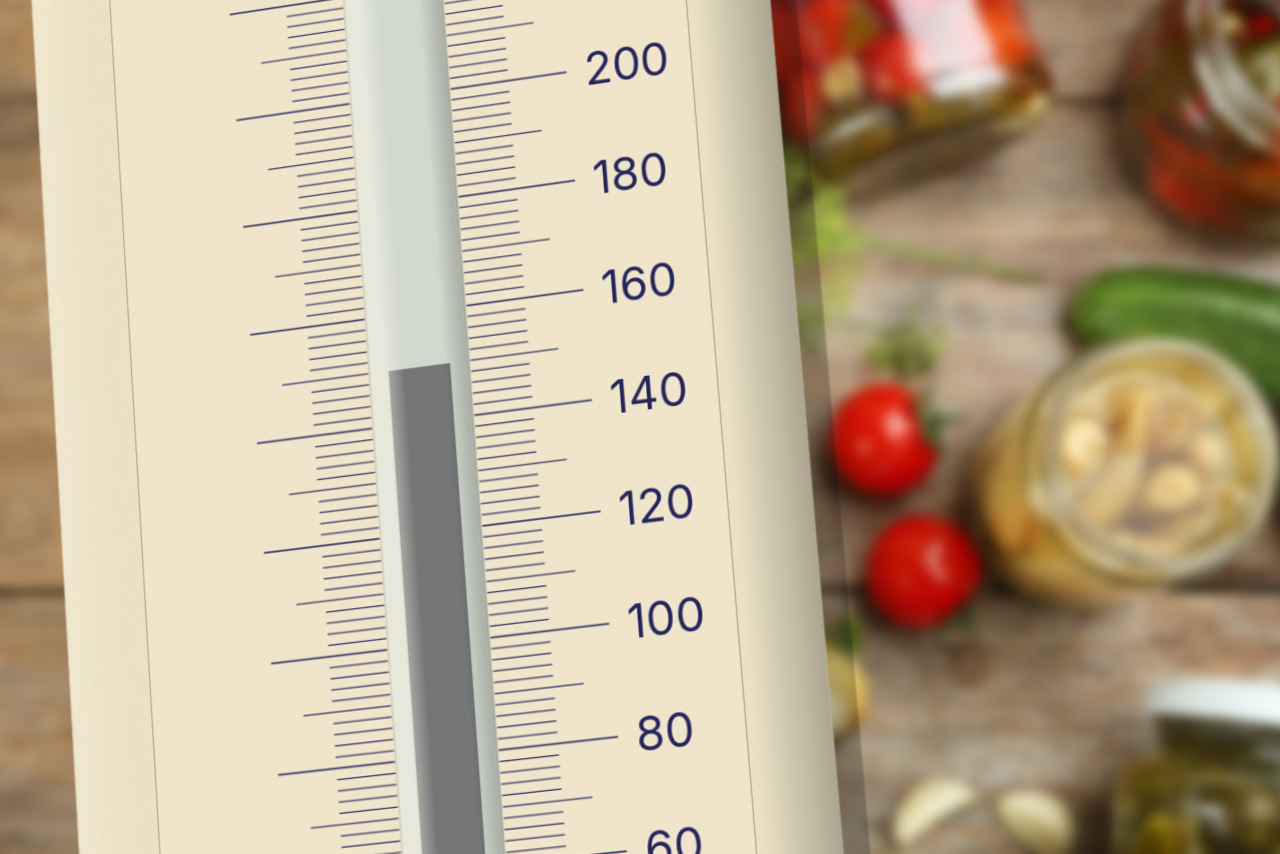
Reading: 150,mmHg
